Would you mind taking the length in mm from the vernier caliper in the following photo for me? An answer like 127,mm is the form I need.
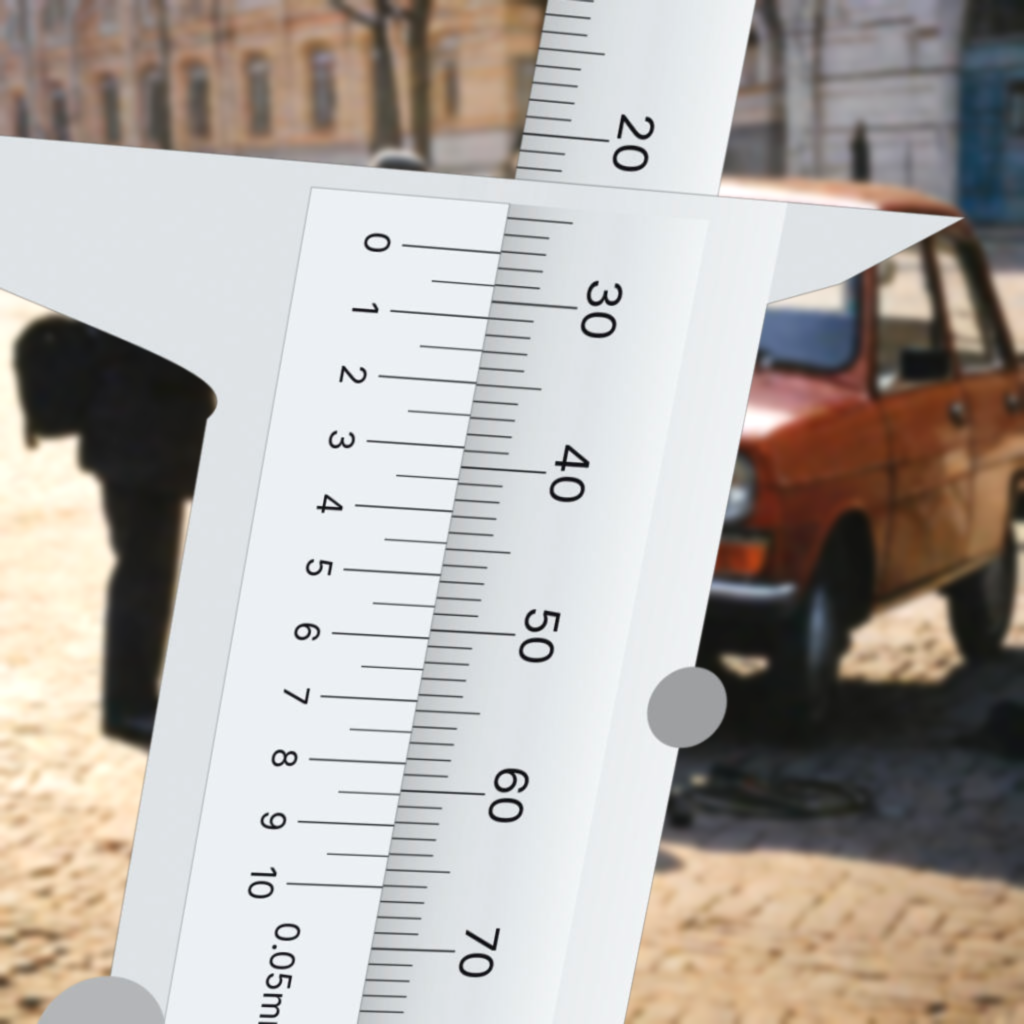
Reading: 27.1,mm
